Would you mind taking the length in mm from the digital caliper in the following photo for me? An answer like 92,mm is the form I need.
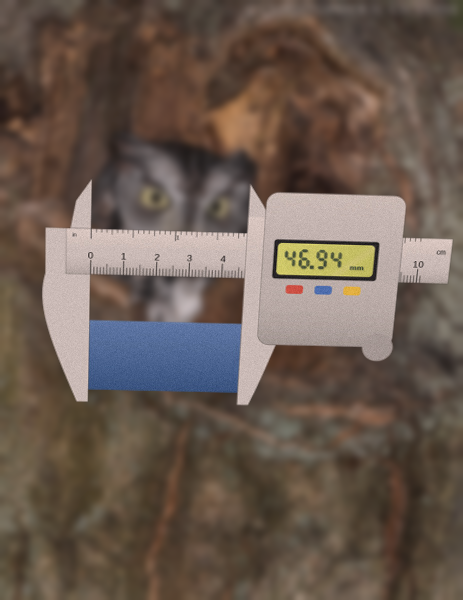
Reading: 46.94,mm
